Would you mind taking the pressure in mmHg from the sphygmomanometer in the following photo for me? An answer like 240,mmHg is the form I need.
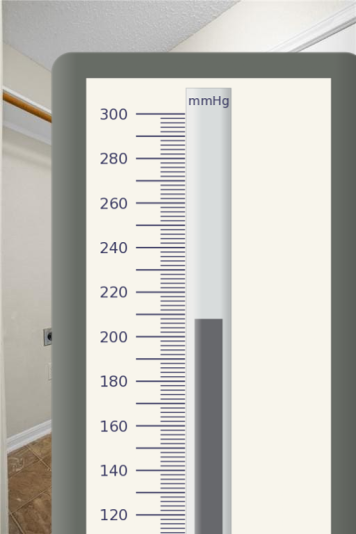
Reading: 208,mmHg
